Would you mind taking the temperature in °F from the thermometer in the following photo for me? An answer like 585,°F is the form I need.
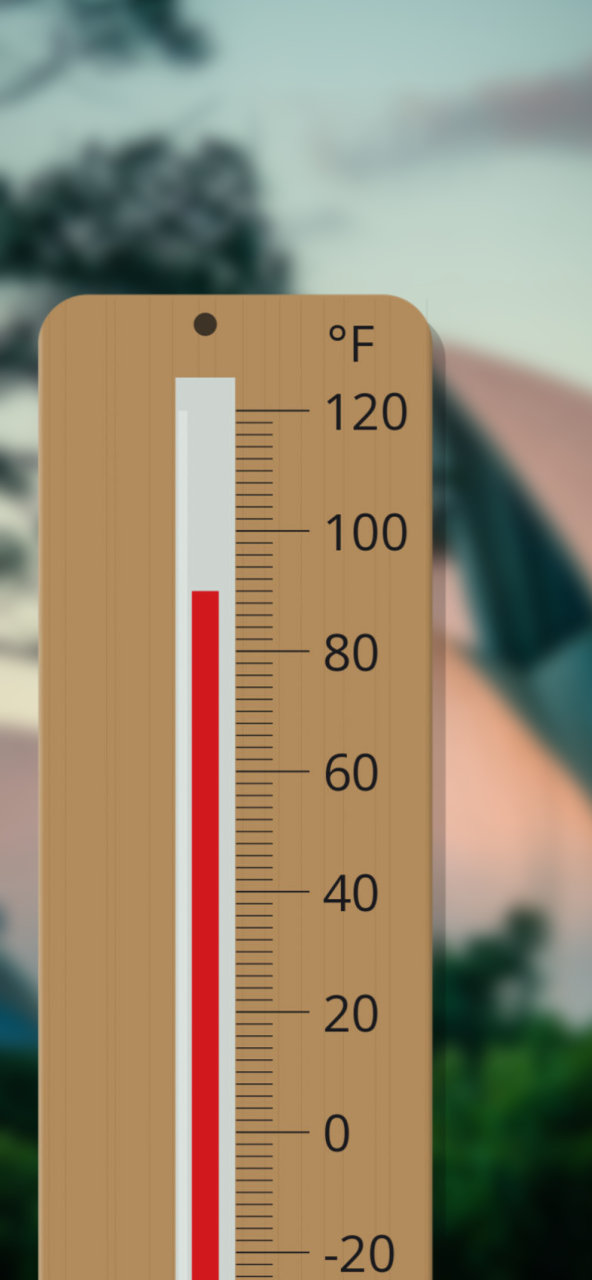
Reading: 90,°F
